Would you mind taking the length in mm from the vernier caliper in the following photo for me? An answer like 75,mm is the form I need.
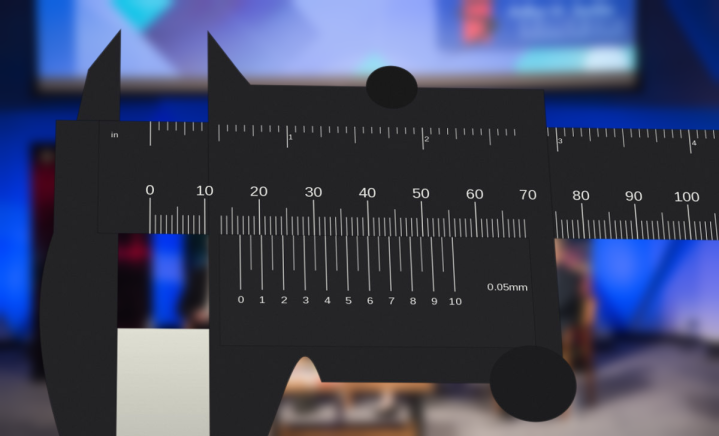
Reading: 16.4,mm
